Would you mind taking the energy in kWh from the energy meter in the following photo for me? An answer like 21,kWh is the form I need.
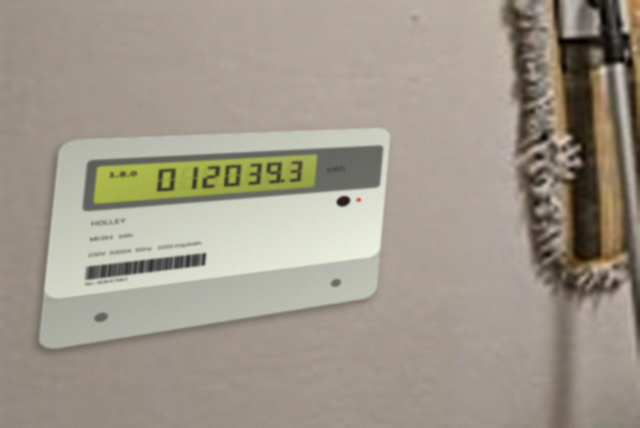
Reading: 12039.3,kWh
